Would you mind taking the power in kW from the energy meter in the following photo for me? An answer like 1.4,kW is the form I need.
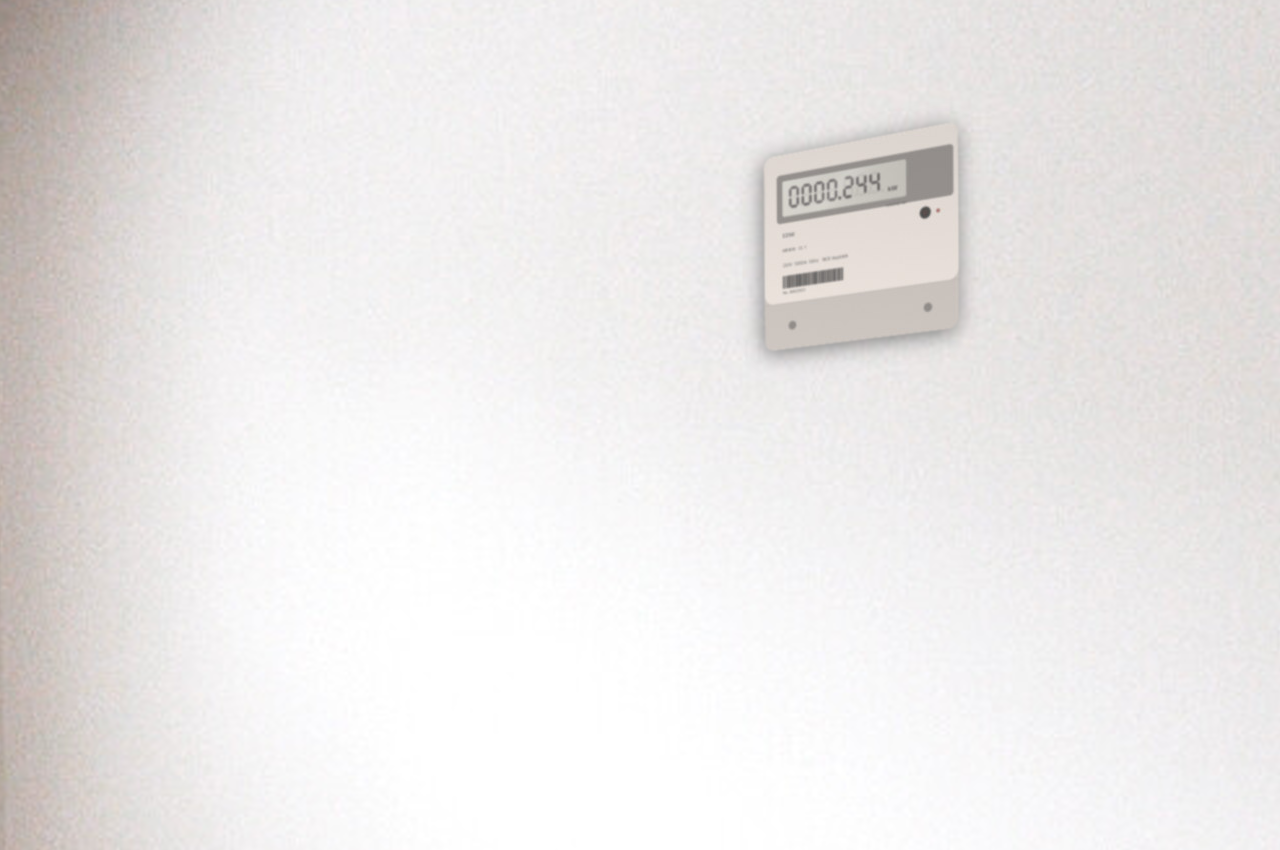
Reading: 0.244,kW
